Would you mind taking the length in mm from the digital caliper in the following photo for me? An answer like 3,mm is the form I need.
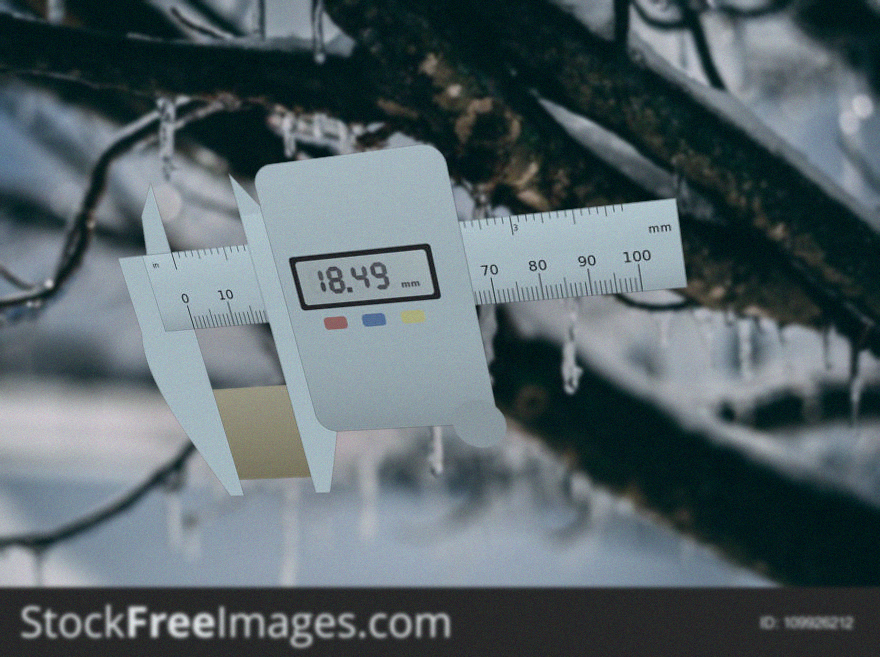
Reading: 18.49,mm
